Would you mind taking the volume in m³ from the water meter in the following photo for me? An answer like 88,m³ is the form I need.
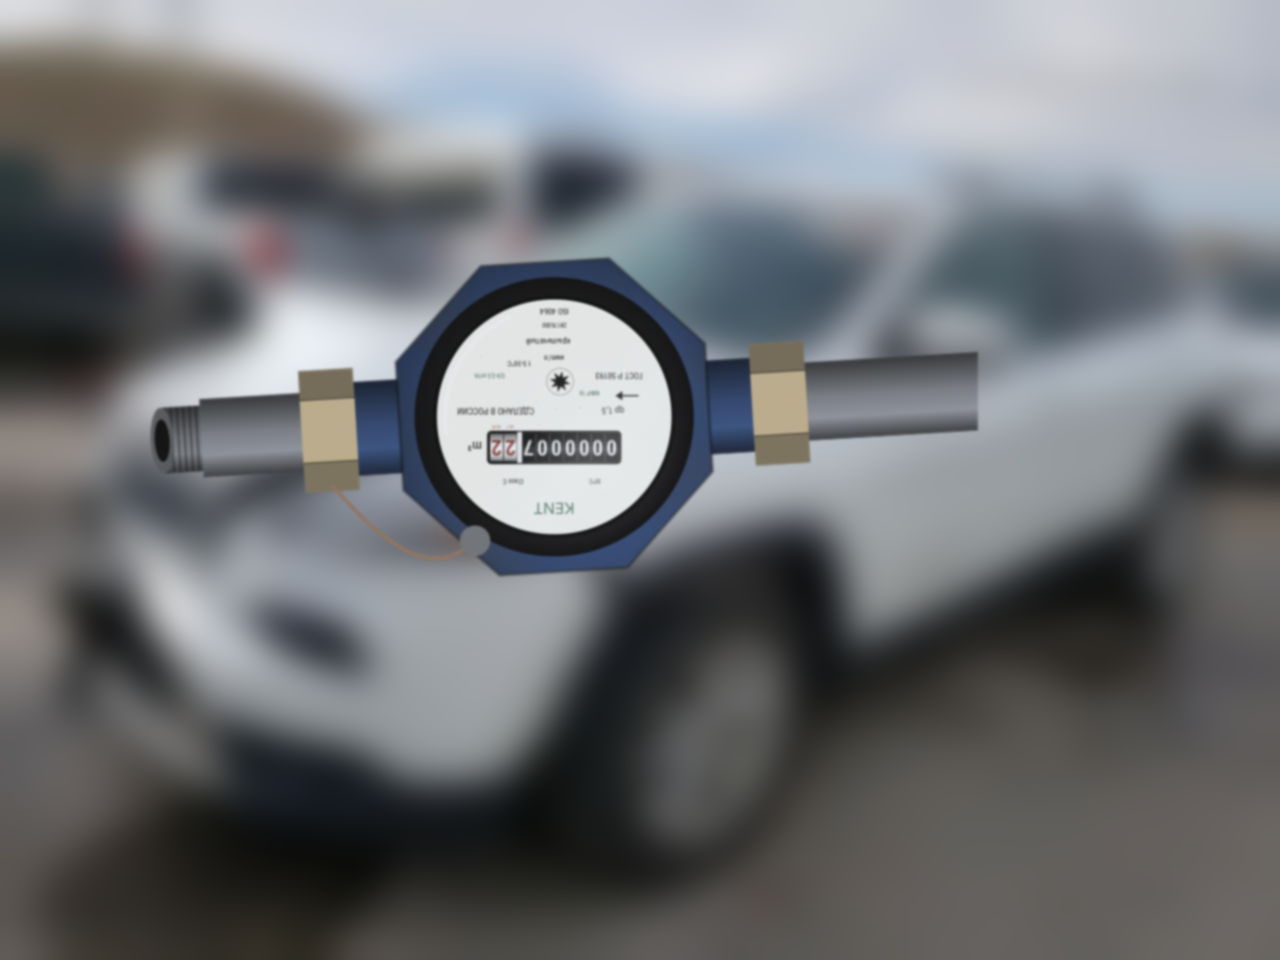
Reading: 7.22,m³
